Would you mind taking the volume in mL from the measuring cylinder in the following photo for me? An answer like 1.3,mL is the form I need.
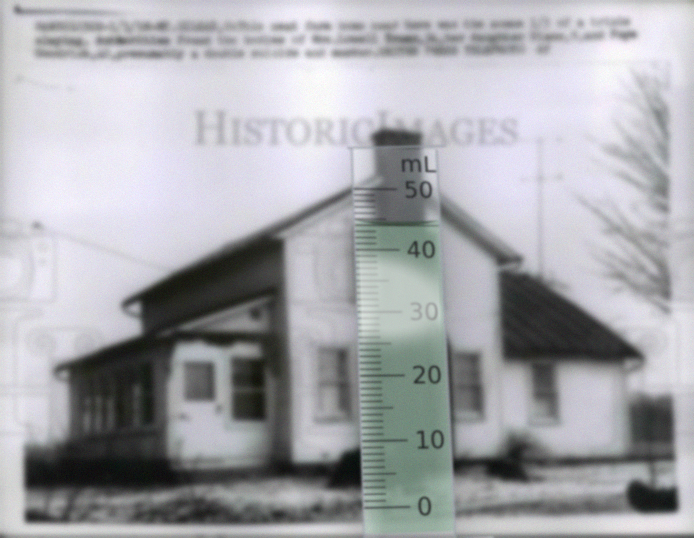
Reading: 44,mL
